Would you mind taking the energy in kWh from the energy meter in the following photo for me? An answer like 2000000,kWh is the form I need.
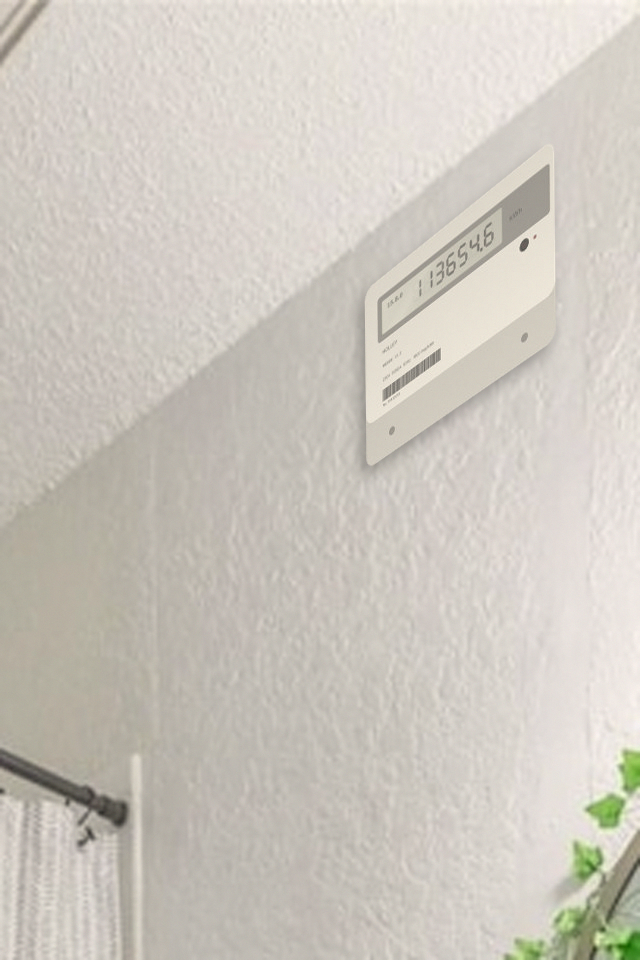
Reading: 113654.6,kWh
